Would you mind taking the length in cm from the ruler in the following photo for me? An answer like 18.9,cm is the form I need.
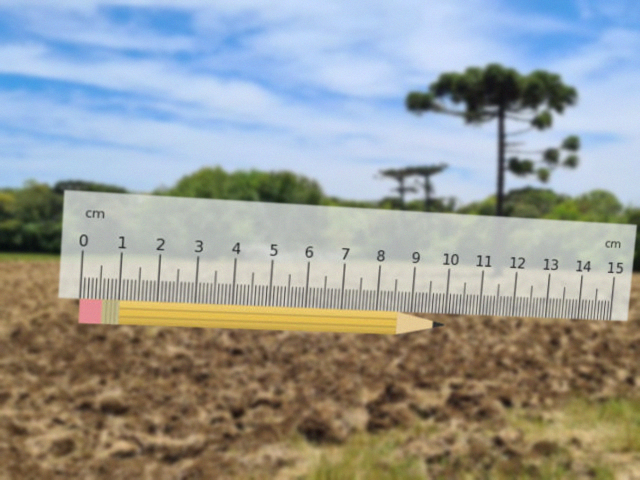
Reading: 10,cm
